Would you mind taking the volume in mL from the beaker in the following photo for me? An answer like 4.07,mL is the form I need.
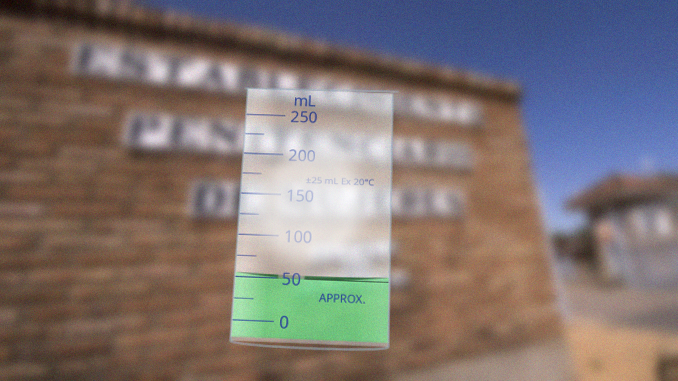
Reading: 50,mL
